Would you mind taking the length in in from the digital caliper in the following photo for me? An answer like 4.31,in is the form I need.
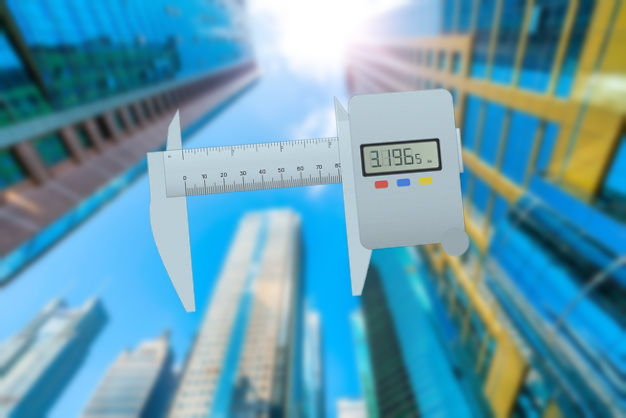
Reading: 3.1965,in
